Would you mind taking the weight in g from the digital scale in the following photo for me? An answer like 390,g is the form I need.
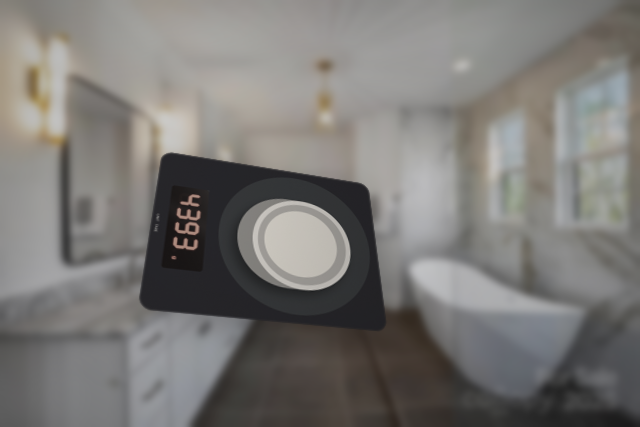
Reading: 4393,g
